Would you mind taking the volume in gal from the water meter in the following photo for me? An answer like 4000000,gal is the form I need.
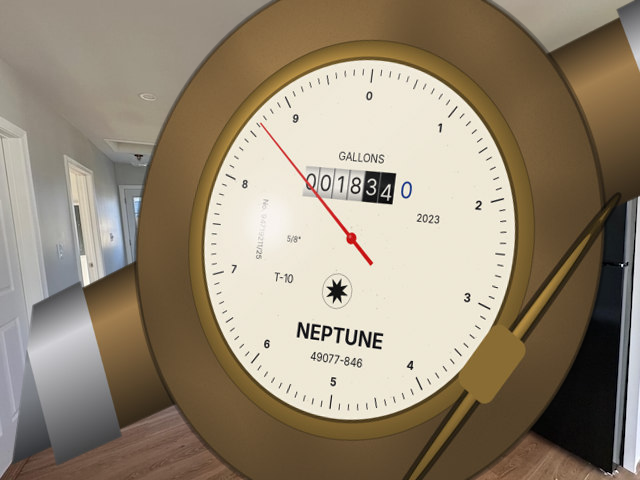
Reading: 18338.6,gal
